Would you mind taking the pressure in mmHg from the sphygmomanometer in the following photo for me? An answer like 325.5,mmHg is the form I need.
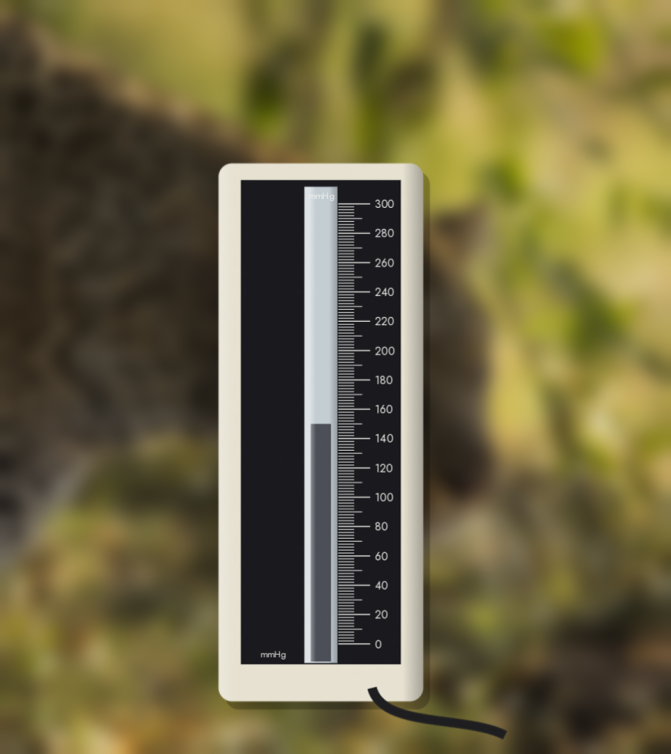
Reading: 150,mmHg
